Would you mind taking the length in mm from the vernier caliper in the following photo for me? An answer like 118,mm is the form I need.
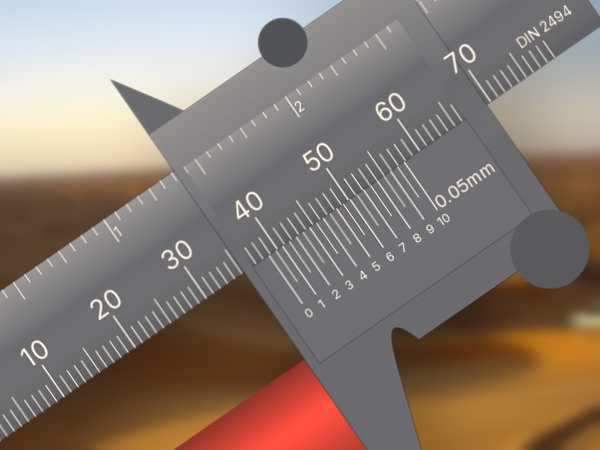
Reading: 38.8,mm
